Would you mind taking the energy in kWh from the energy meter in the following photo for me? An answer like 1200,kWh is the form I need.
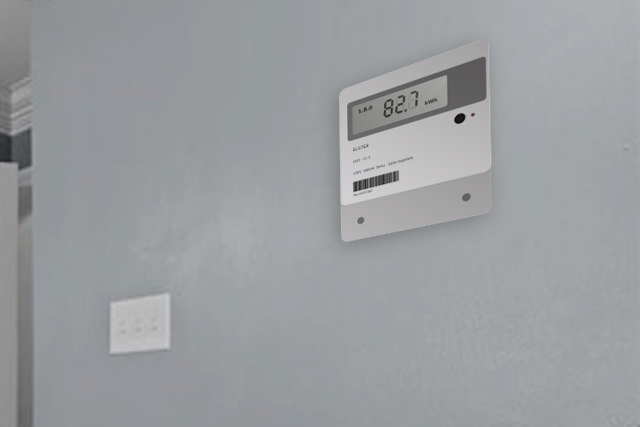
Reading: 82.7,kWh
